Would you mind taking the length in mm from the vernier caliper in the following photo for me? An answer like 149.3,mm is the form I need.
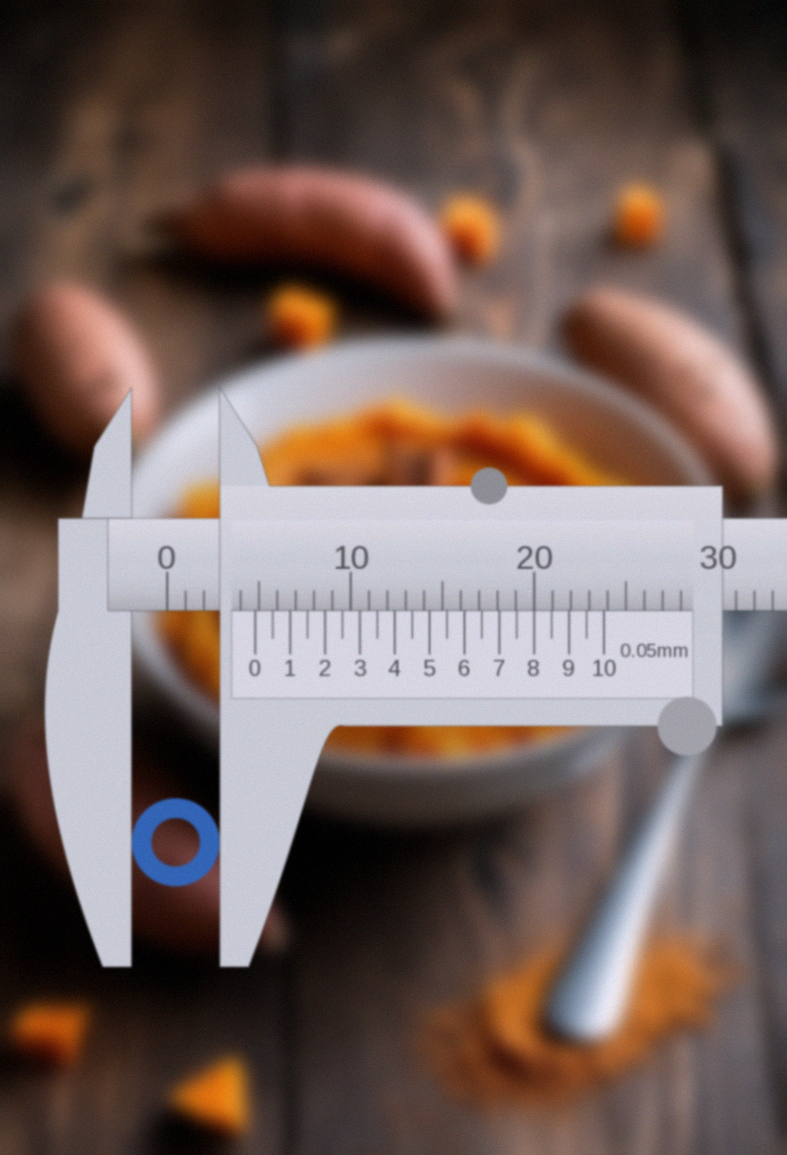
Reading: 4.8,mm
